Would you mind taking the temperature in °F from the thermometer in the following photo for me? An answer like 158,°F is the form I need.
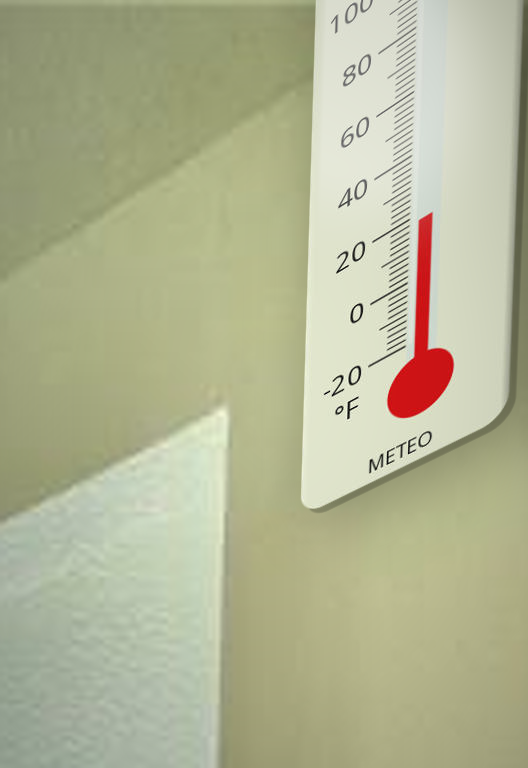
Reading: 18,°F
